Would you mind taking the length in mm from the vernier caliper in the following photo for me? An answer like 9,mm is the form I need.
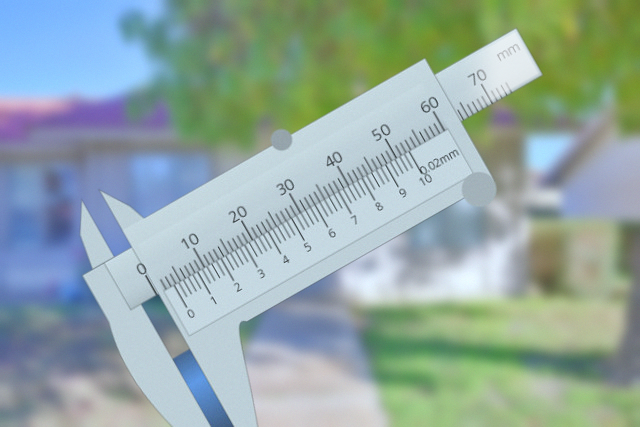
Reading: 3.6,mm
